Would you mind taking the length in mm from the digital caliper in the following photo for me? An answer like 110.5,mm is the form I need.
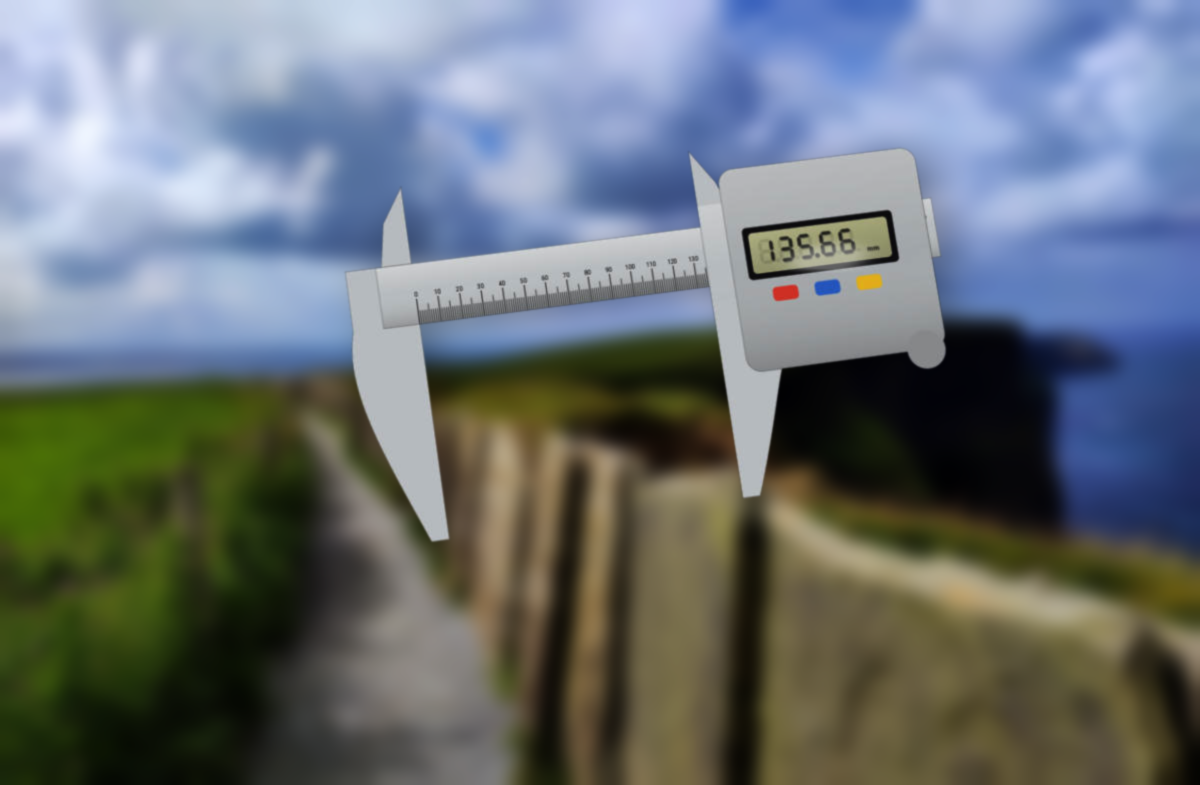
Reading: 135.66,mm
